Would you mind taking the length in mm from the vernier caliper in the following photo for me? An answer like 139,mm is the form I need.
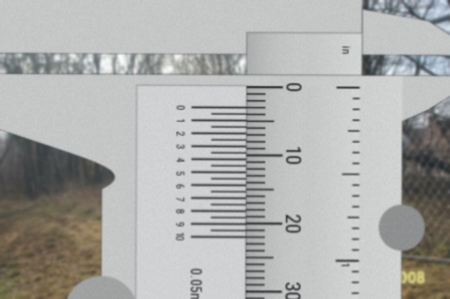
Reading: 3.0,mm
